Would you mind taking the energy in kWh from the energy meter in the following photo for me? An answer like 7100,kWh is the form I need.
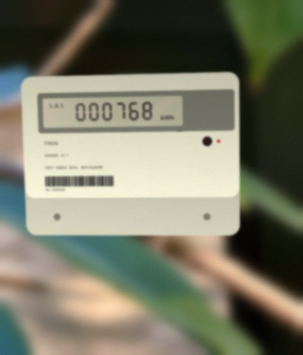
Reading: 768,kWh
